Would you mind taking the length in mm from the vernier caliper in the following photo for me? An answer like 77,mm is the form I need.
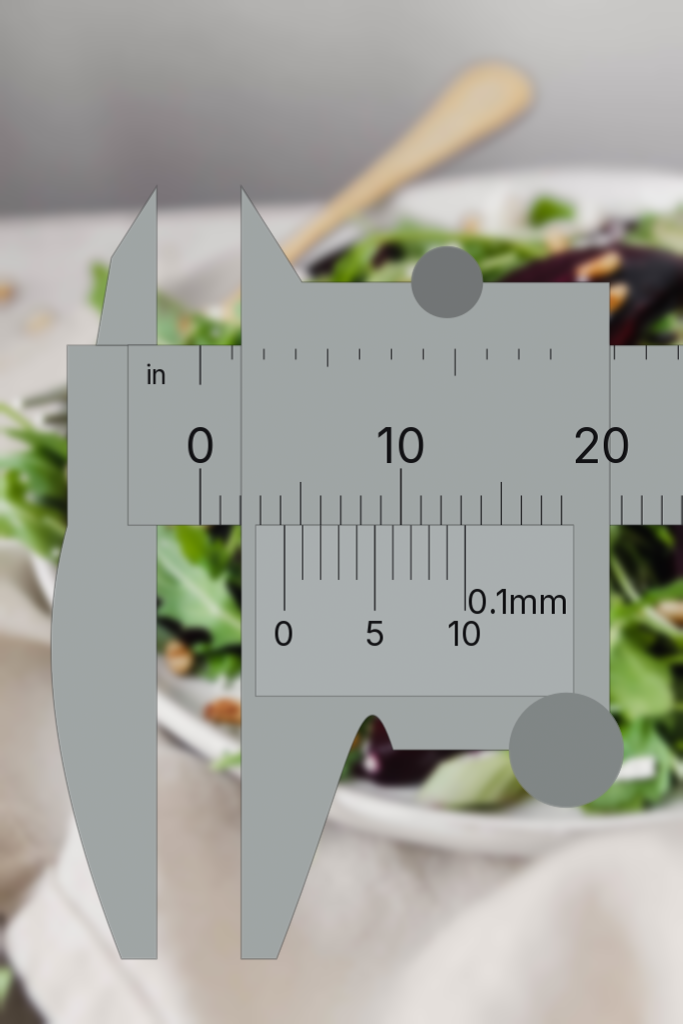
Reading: 4.2,mm
